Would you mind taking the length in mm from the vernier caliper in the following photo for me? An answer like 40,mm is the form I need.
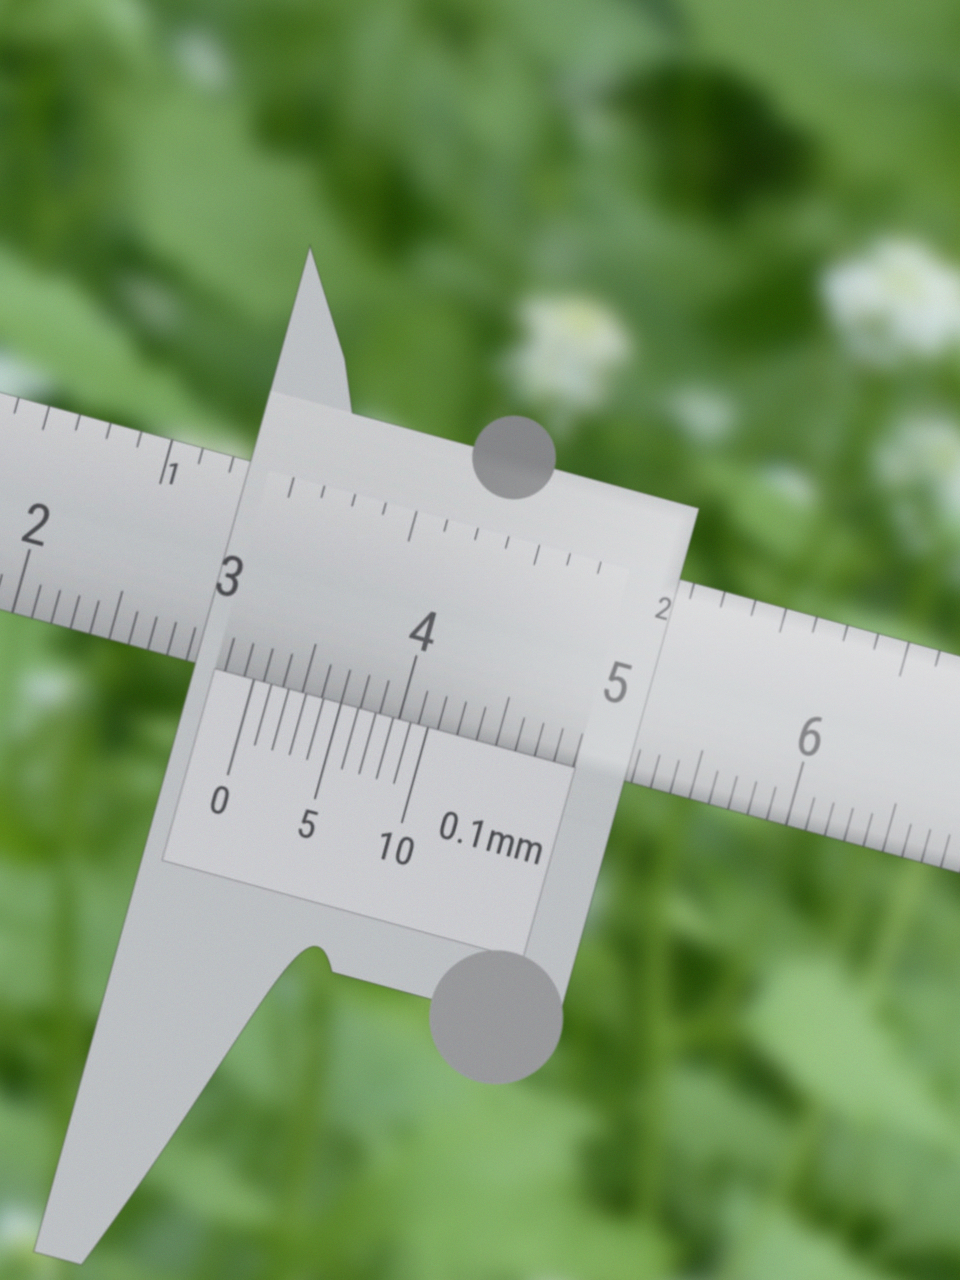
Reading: 32.5,mm
